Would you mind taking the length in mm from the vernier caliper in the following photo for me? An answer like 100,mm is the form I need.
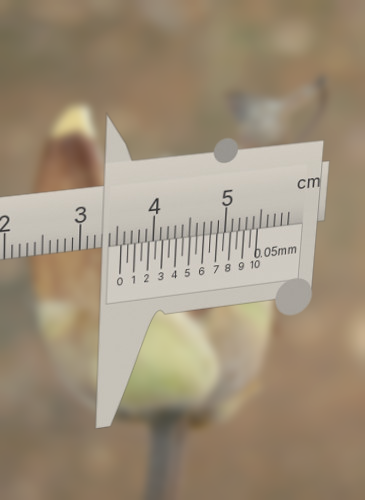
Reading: 35.6,mm
